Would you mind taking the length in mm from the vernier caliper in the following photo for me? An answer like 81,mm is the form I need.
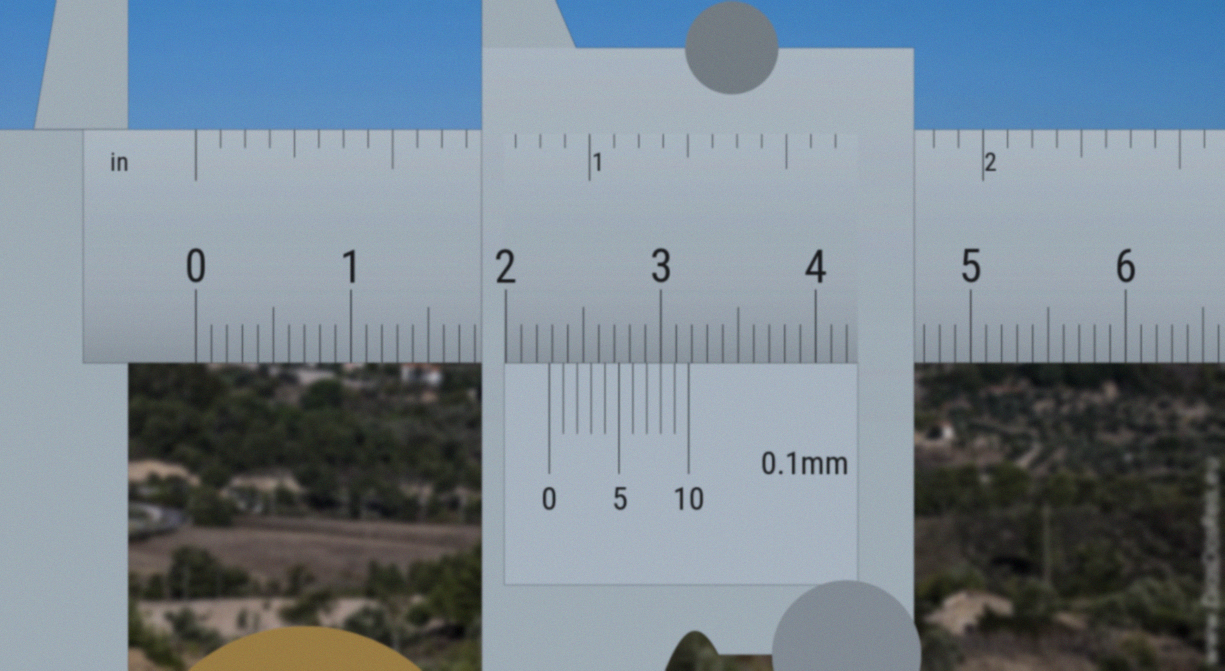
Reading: 22.8,mm
